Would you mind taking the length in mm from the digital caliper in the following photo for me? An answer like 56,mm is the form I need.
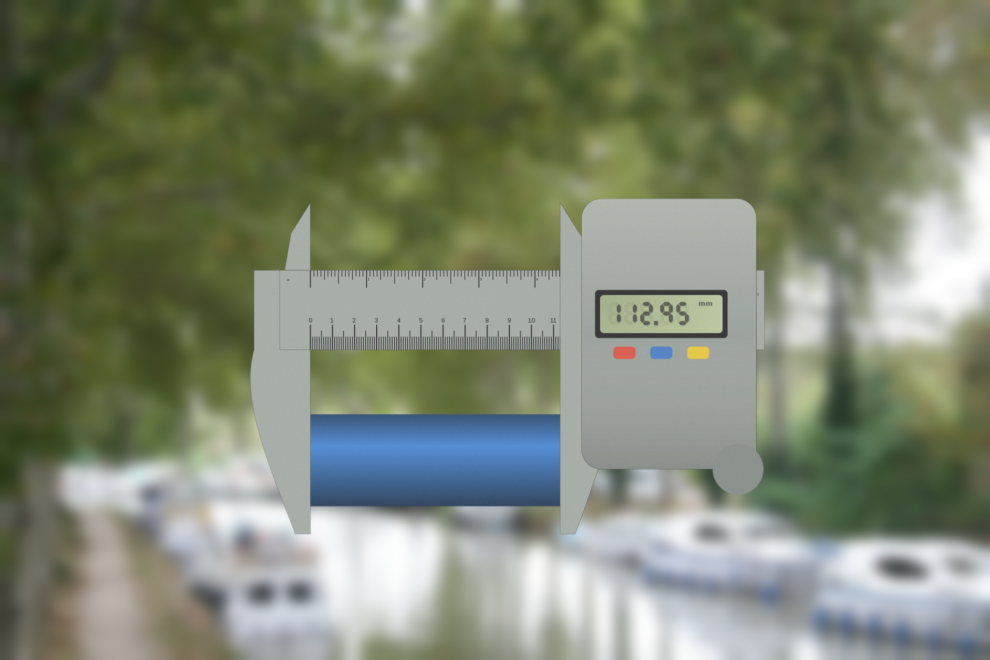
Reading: 112.95,mm
